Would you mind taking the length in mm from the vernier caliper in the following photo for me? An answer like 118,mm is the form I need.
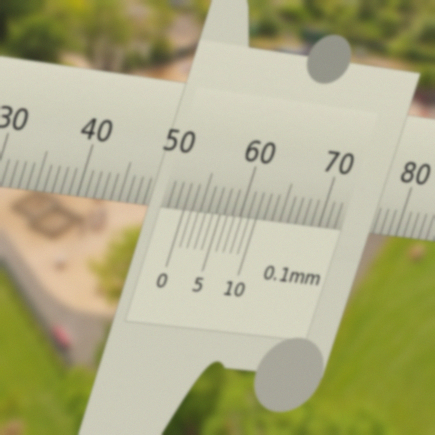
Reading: 53.0,mm
